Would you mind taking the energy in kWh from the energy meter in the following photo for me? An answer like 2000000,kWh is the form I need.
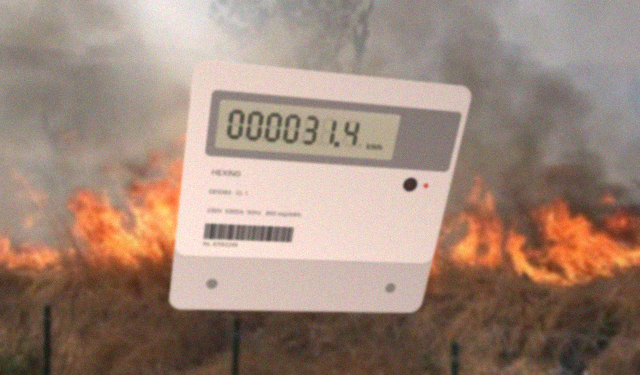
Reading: 31.4,kWh
